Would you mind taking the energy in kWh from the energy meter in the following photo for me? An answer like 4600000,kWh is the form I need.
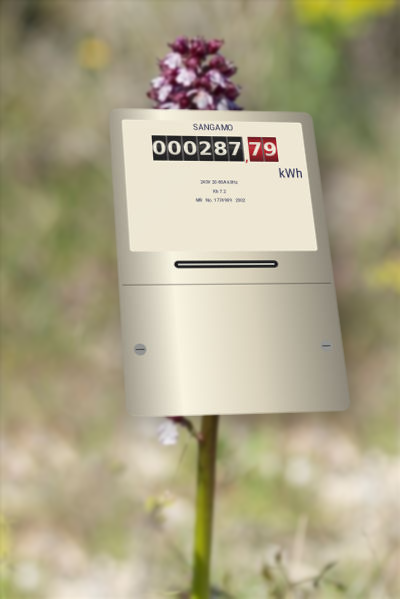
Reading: 287.79,kWh
